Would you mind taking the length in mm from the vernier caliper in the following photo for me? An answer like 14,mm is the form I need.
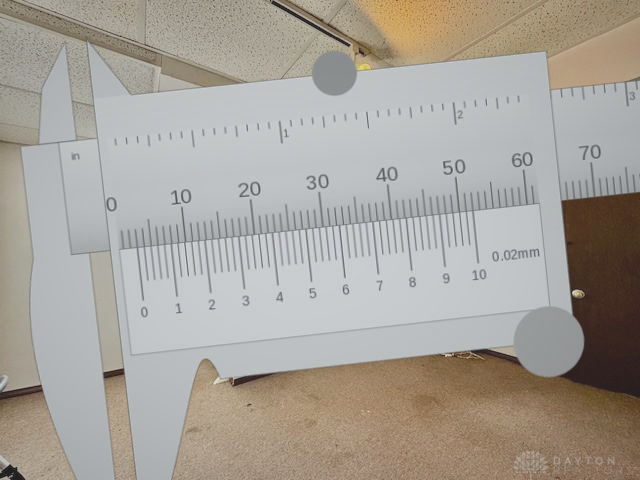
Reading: 3.0,mm
